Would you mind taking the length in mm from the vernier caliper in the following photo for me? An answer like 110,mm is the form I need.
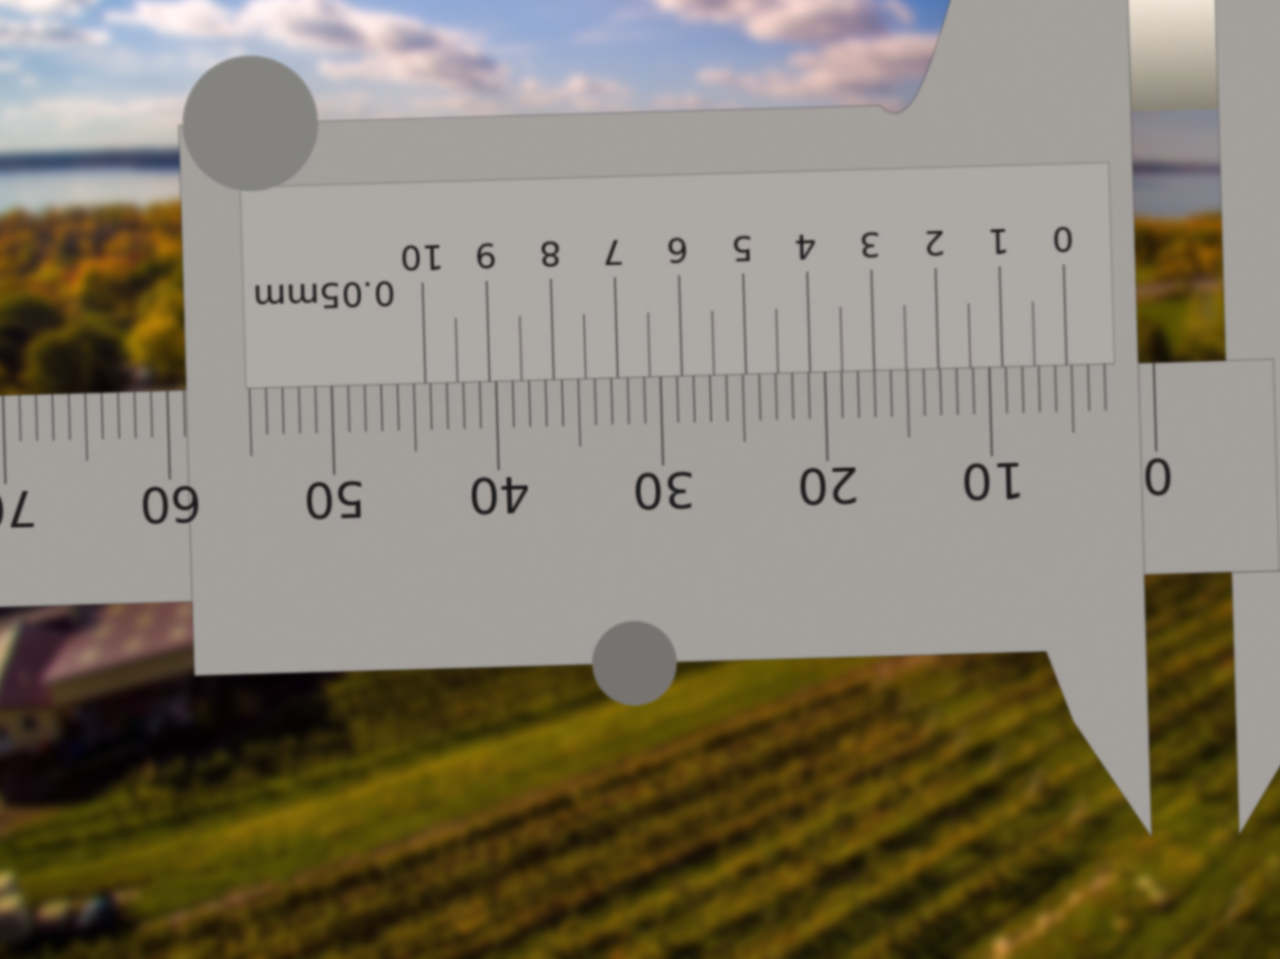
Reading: 5.3,mm
